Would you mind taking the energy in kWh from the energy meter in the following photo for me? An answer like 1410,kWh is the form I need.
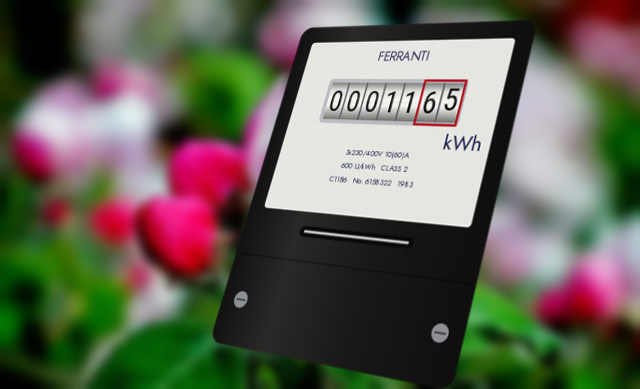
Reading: 11.65,kWh
